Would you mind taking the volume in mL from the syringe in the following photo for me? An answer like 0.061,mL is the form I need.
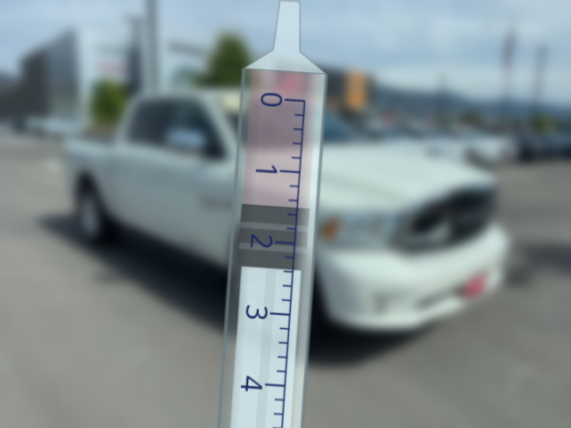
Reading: 1.5,mL
